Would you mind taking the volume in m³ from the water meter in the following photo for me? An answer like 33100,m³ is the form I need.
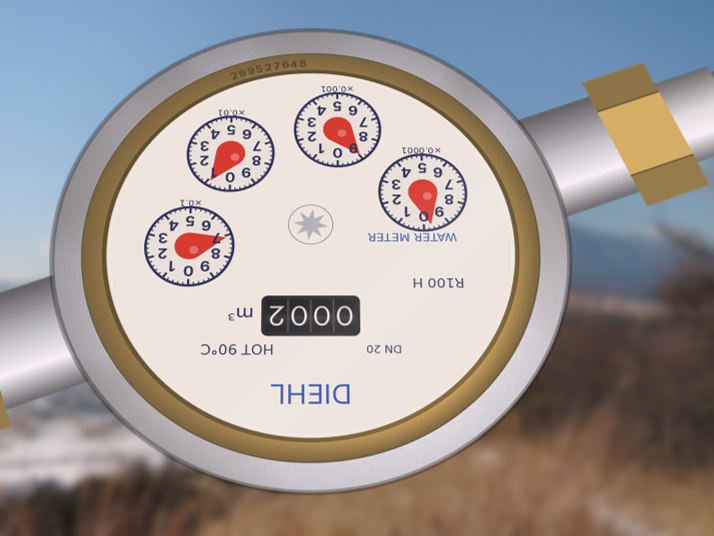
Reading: 2.7089,m³
